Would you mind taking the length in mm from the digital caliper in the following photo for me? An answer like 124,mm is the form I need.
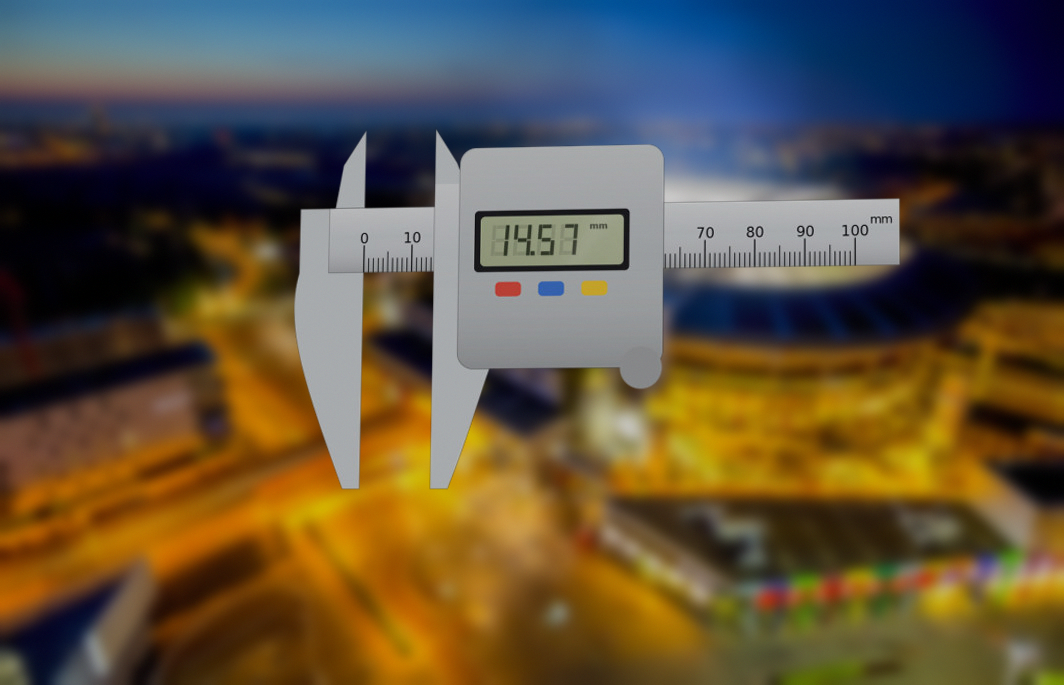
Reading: 14.57,mm
